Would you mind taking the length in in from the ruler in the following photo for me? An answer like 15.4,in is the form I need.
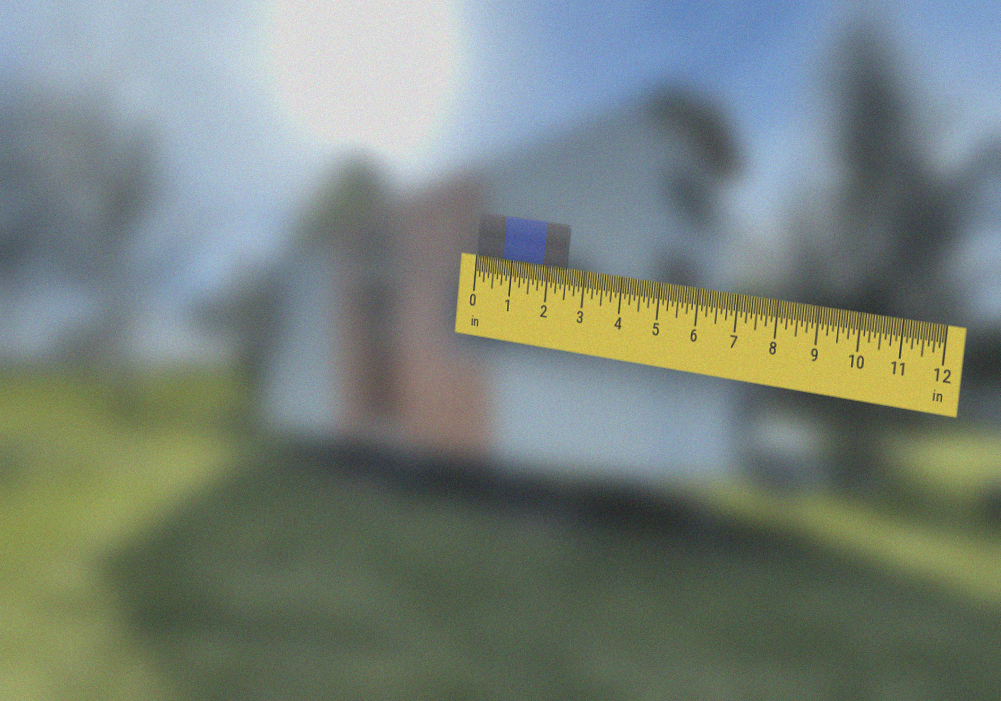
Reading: 2.5,in
